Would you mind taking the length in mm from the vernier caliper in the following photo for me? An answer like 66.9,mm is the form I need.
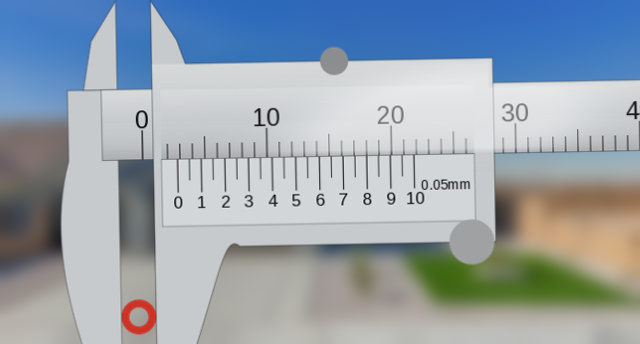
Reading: 2.8,mm
